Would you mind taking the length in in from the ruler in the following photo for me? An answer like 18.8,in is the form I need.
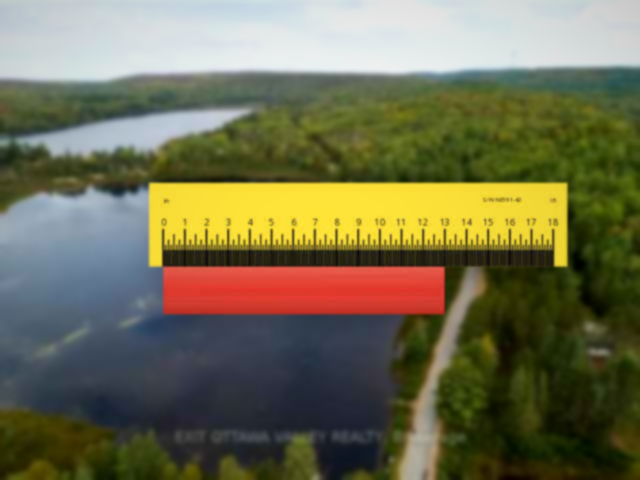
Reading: 13,in
